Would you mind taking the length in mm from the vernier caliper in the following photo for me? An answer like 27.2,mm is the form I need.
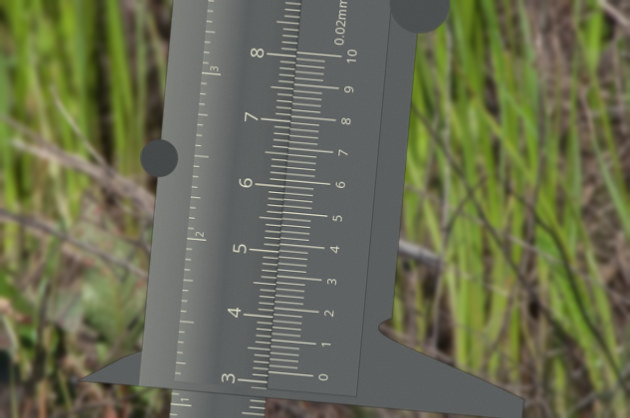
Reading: 31.6,mm
